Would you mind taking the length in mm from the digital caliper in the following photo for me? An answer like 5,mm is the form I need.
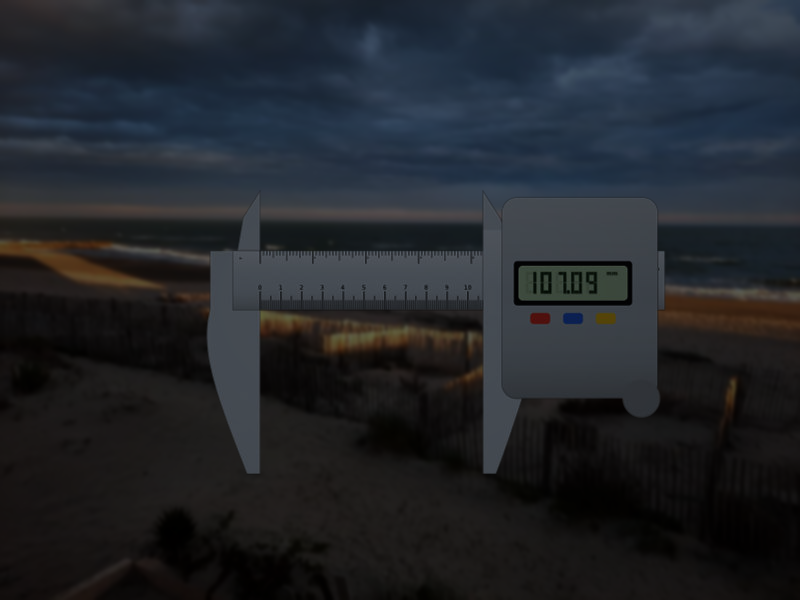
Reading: 107.09,mm
